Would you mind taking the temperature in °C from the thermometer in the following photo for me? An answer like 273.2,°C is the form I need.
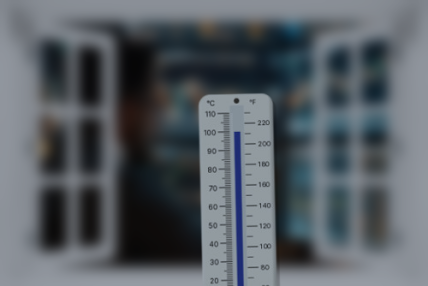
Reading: 100,°C
